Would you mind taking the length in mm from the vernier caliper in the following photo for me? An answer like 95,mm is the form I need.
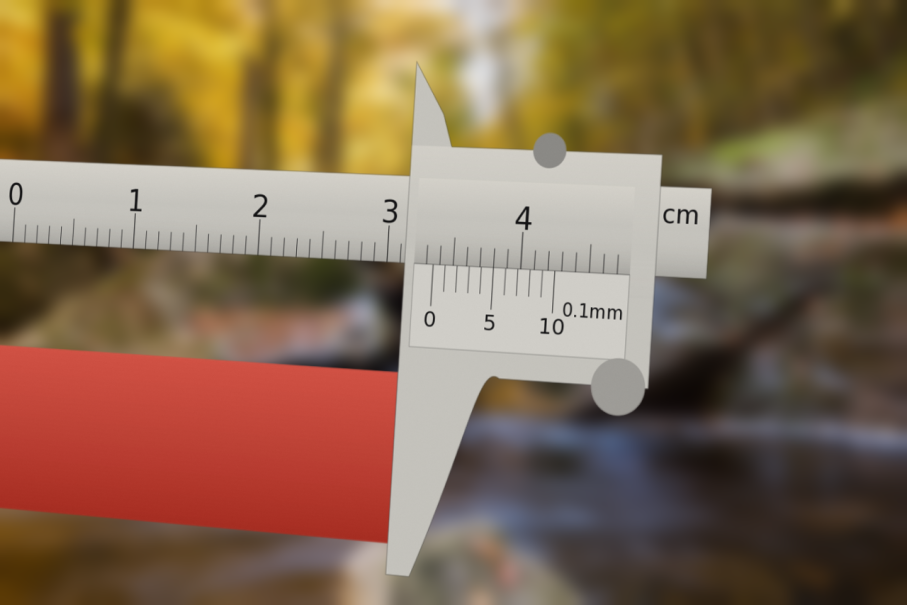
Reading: 33.5,mm
